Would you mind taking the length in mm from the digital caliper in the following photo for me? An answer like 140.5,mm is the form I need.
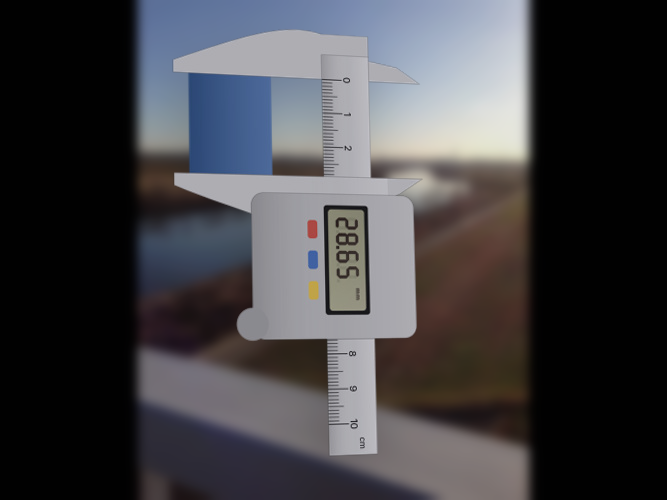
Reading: 28.65,mm
